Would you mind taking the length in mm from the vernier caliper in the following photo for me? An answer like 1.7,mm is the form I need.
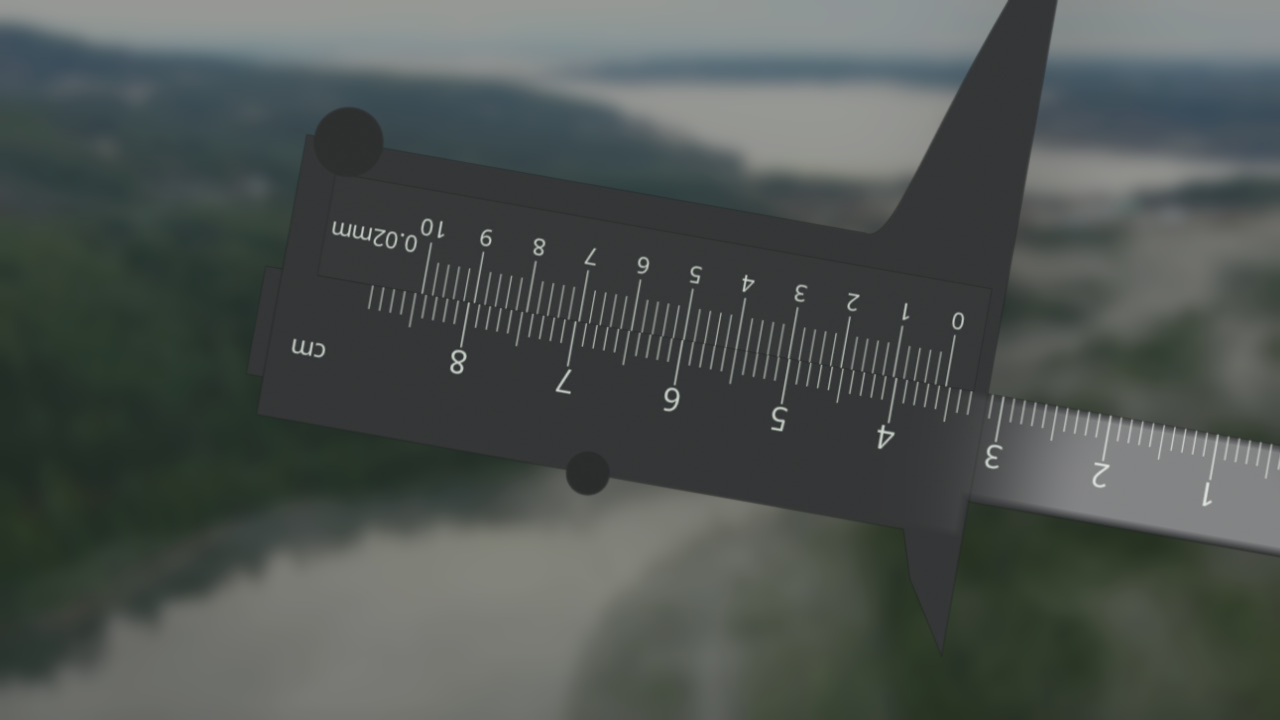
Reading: 35.4,mm
